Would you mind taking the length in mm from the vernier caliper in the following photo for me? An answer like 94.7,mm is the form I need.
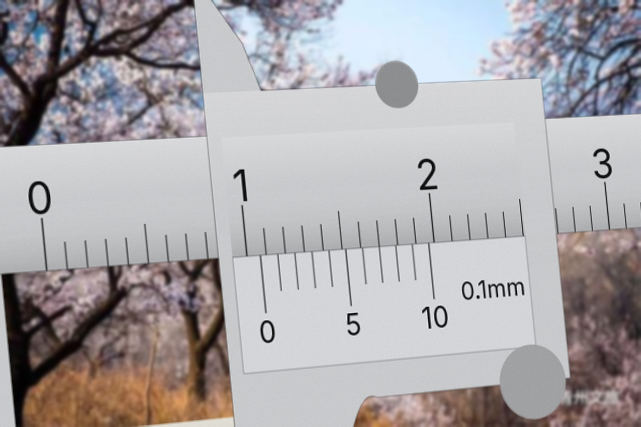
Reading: 10.7,mm
